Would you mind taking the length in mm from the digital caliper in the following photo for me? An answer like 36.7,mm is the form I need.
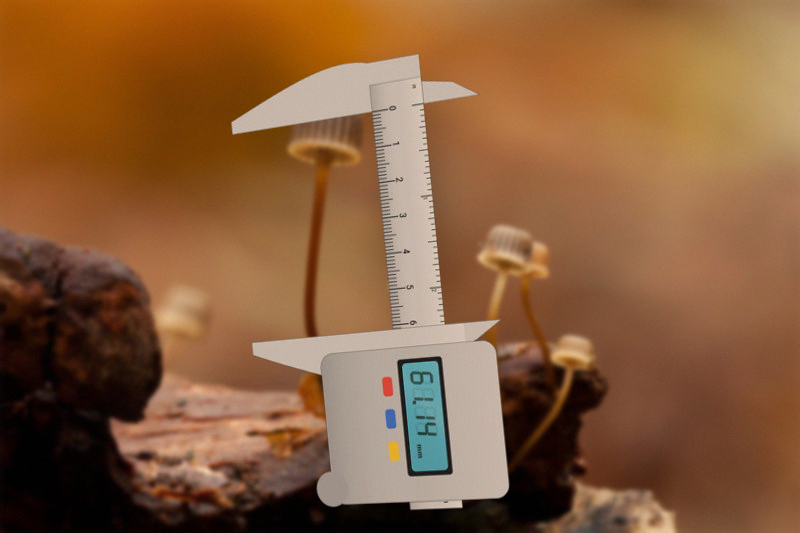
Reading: 61.14,mm
